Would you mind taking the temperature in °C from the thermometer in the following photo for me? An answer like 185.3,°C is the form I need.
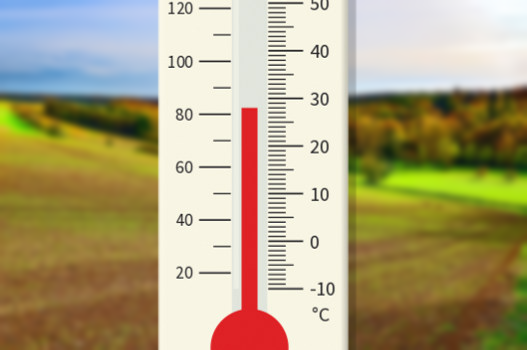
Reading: 28,°C
